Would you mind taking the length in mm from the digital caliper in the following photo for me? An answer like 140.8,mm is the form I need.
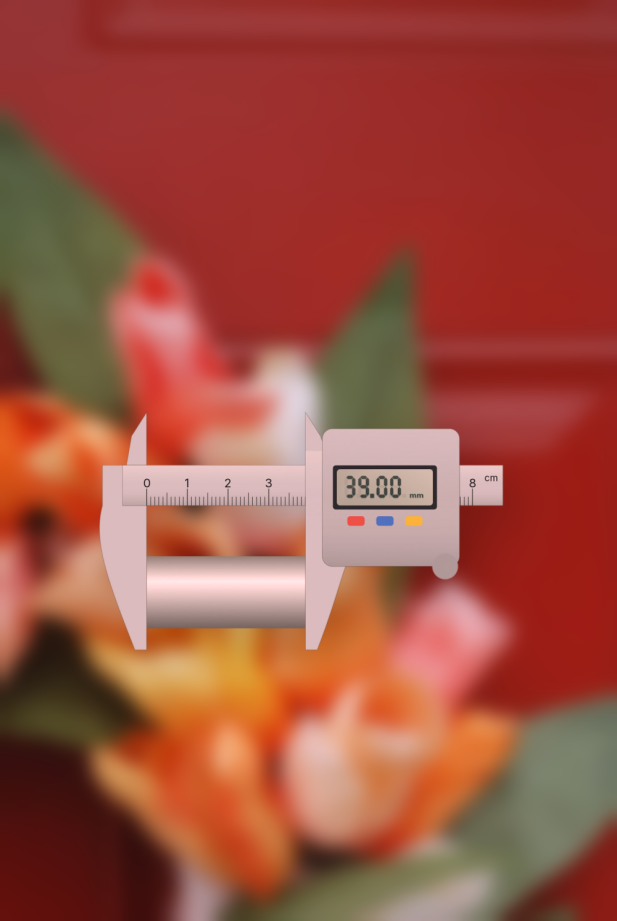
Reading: 39.00,mm
